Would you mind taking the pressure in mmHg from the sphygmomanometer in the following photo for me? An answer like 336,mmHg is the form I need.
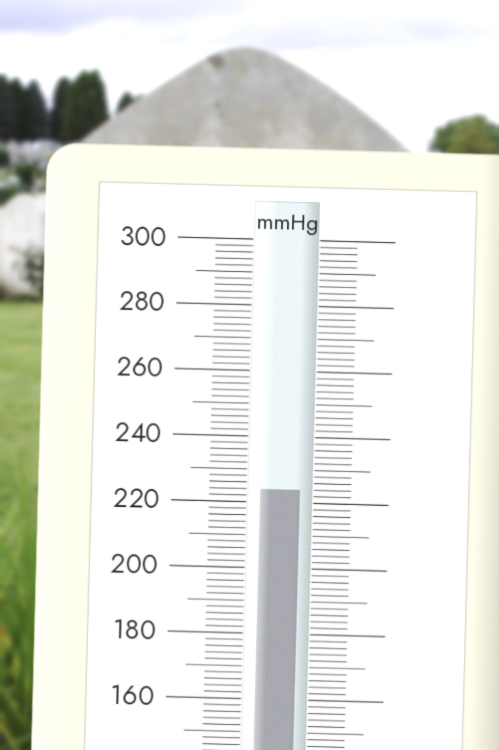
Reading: 224,mmHg
